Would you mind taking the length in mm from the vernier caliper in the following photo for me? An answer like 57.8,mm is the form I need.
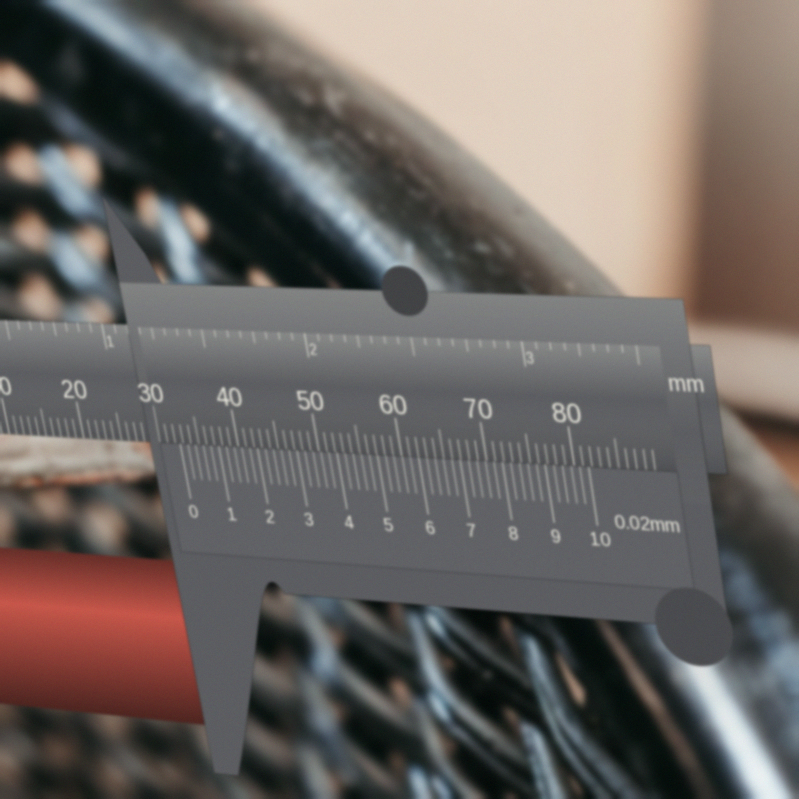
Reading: 32.6,mm
